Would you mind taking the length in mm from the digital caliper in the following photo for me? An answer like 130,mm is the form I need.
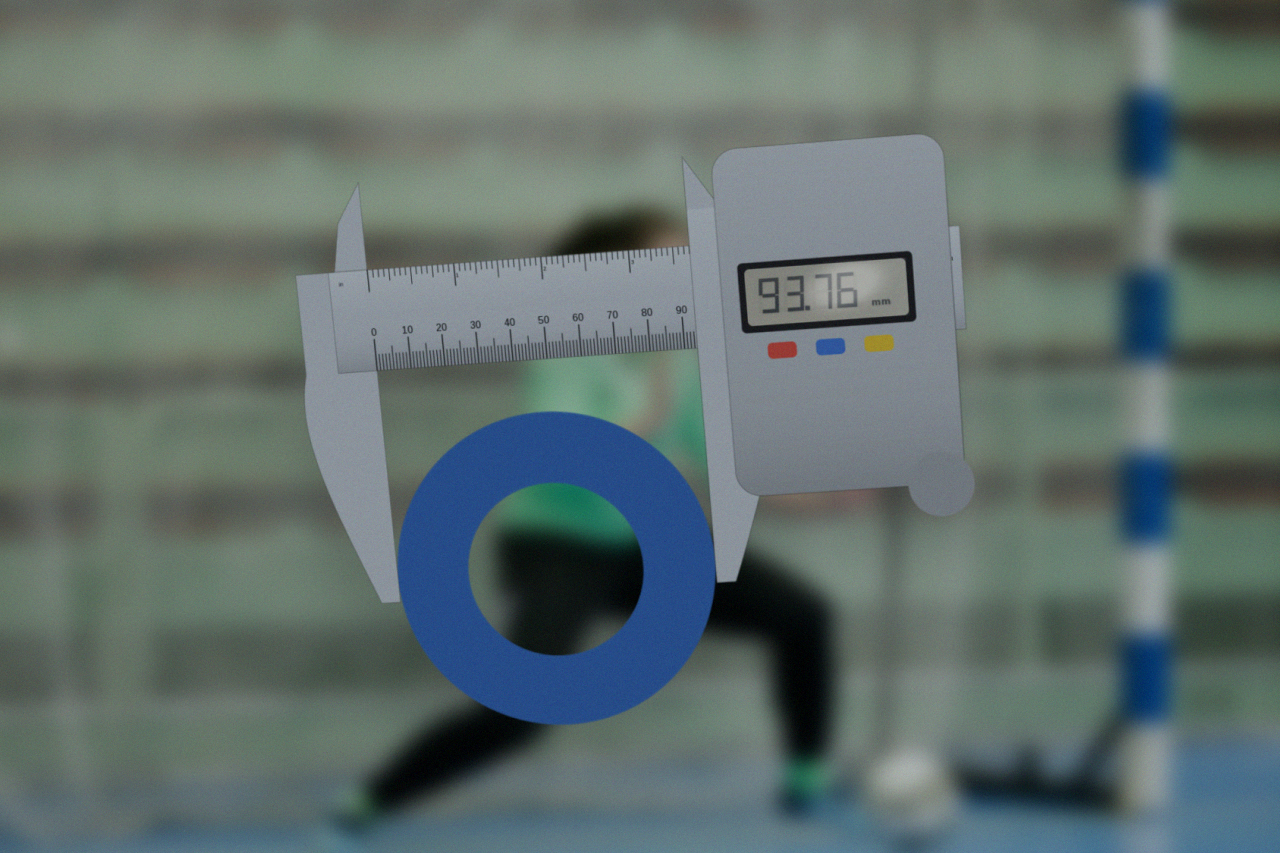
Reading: 93.76,mm
